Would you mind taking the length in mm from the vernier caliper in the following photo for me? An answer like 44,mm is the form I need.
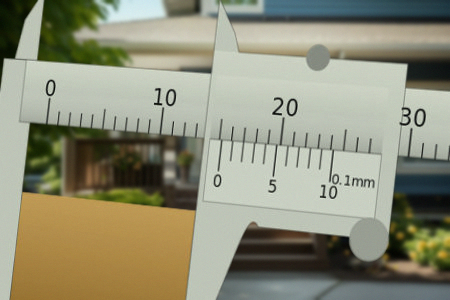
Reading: 15.2,mm
